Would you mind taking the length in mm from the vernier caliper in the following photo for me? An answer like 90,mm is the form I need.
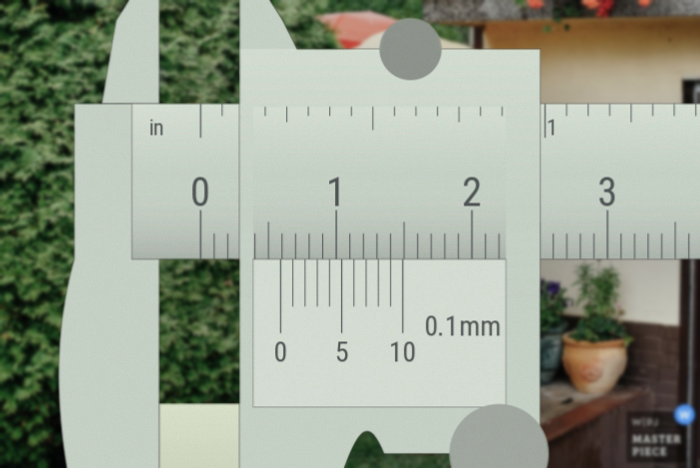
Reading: 5.9,mm
